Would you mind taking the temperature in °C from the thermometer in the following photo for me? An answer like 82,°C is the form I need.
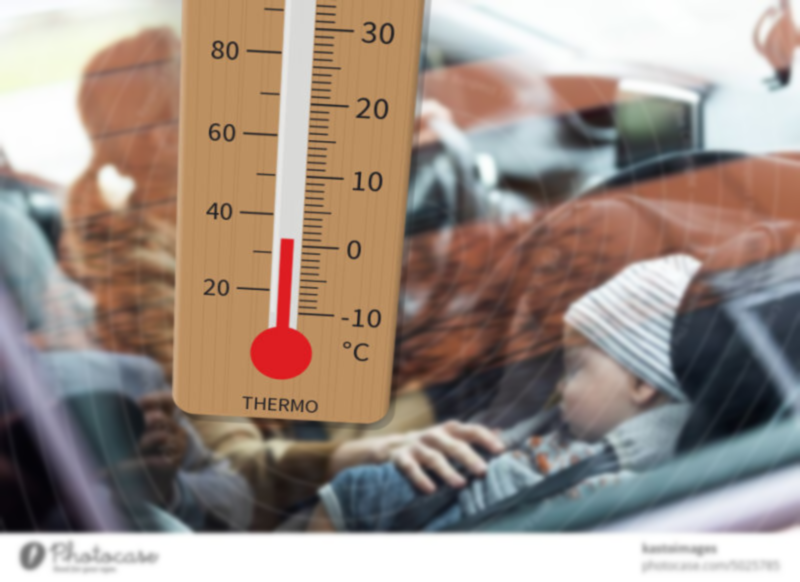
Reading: 1,°C
